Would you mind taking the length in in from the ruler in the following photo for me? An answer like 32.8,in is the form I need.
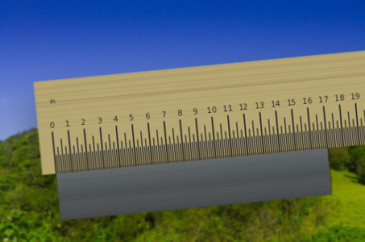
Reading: 17,in
